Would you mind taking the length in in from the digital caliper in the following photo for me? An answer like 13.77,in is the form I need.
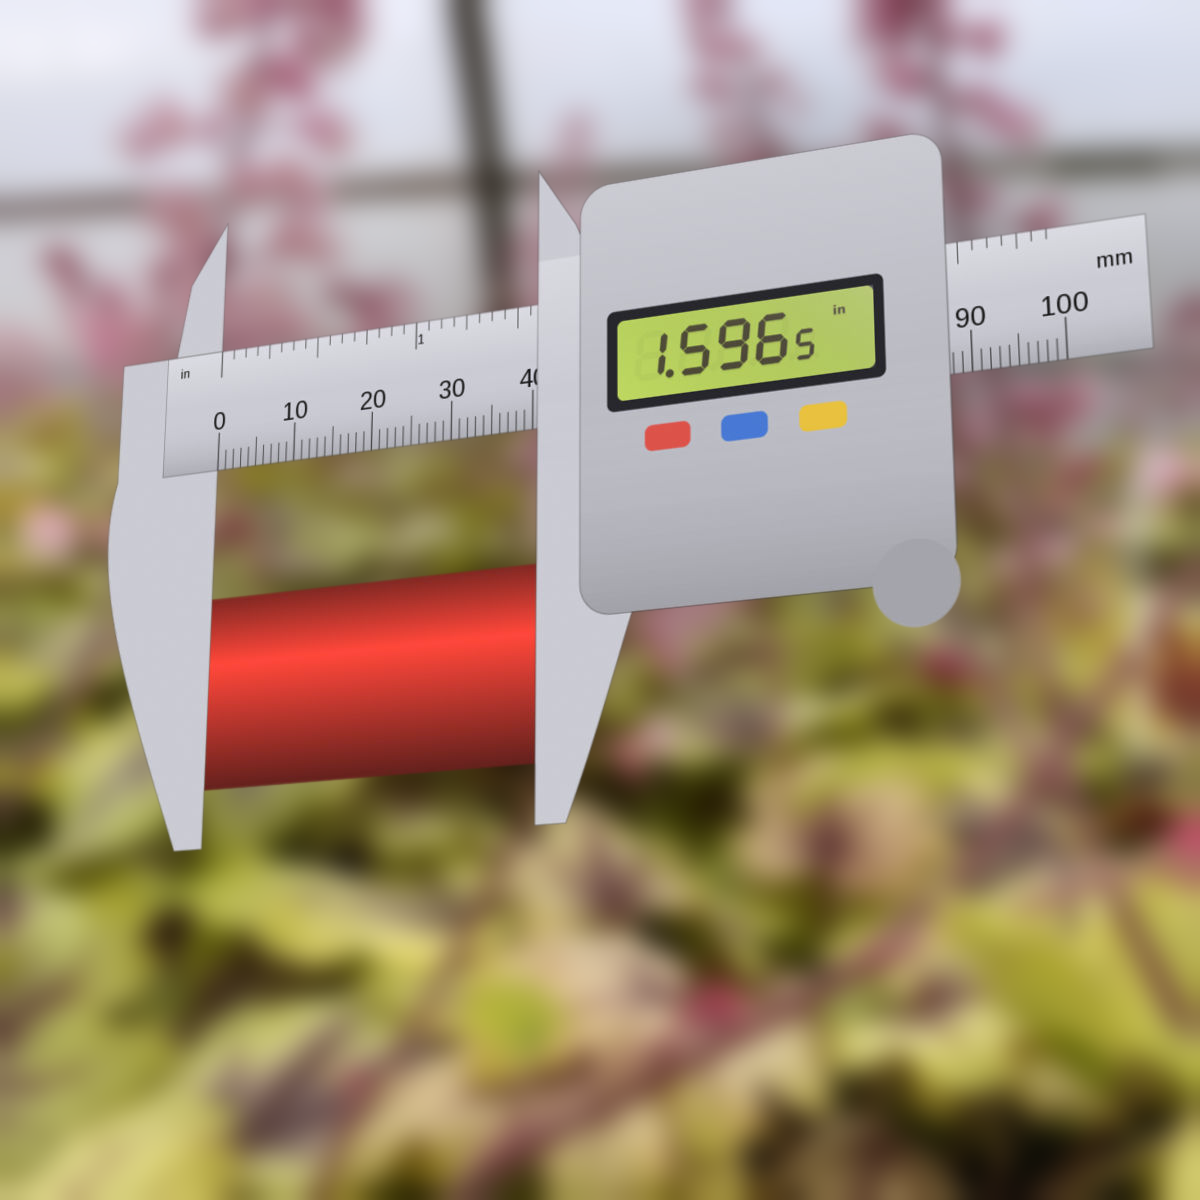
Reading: 1.5965,in
